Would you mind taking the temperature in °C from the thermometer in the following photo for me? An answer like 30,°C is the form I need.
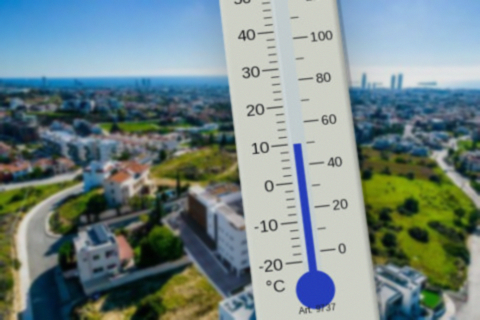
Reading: 10,°C
